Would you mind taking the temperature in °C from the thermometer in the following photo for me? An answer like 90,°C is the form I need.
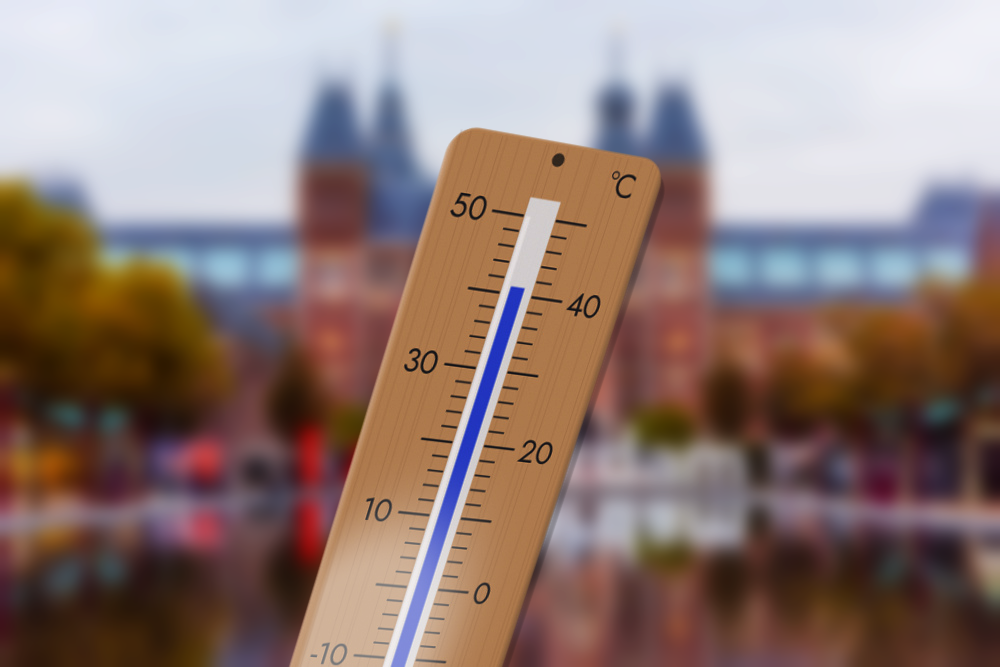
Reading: 41,°C
